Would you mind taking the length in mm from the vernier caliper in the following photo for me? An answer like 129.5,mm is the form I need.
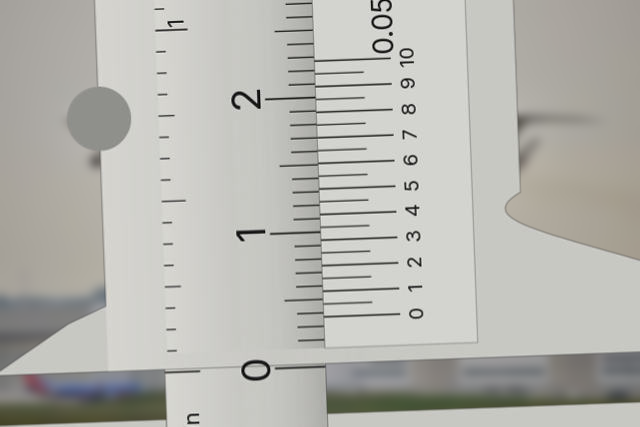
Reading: 3.7,mm
